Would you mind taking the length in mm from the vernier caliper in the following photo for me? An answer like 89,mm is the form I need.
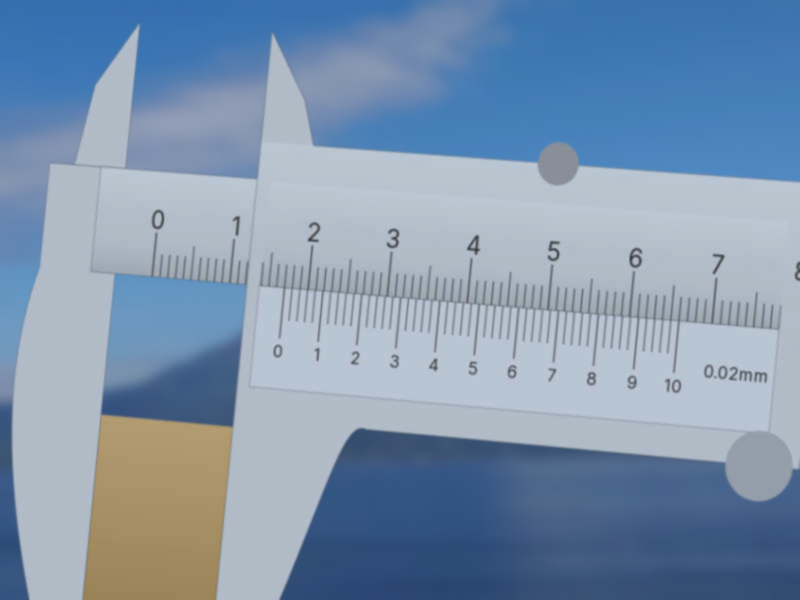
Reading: 17.0,mm
